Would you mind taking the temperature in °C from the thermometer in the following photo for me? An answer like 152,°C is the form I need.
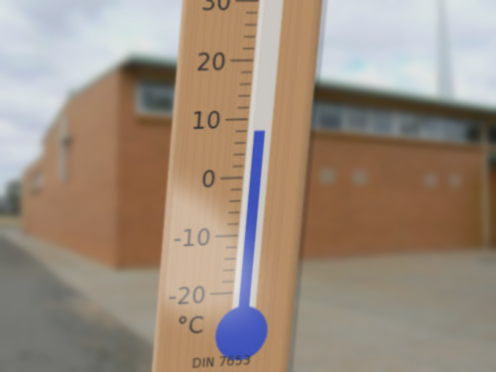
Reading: 8,°C
